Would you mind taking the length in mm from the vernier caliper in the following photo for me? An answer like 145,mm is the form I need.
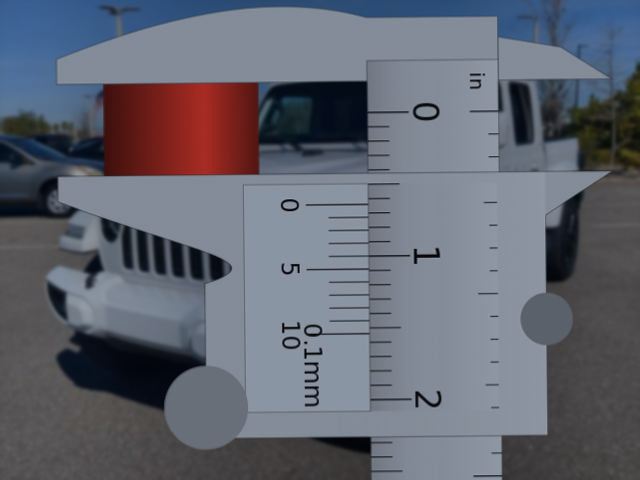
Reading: 6.4,mm
